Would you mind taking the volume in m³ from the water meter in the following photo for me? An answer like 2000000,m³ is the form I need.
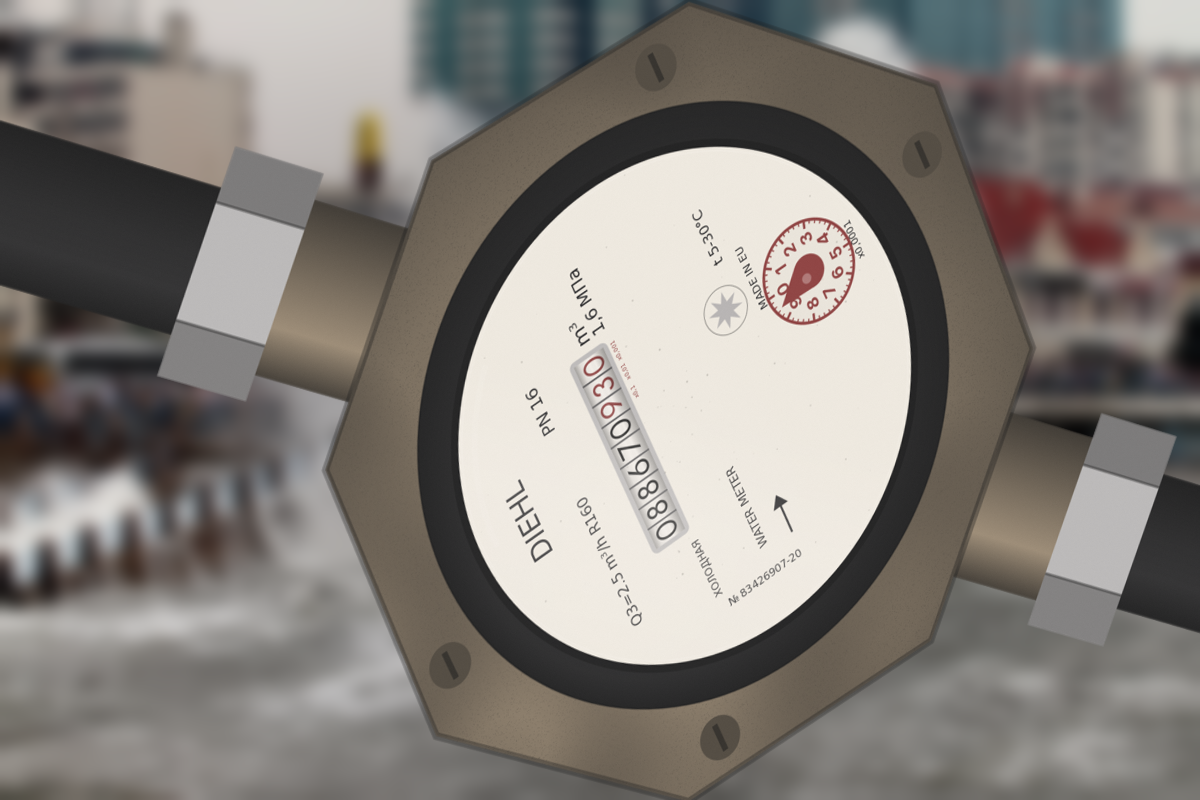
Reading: 88670.9299,m³
